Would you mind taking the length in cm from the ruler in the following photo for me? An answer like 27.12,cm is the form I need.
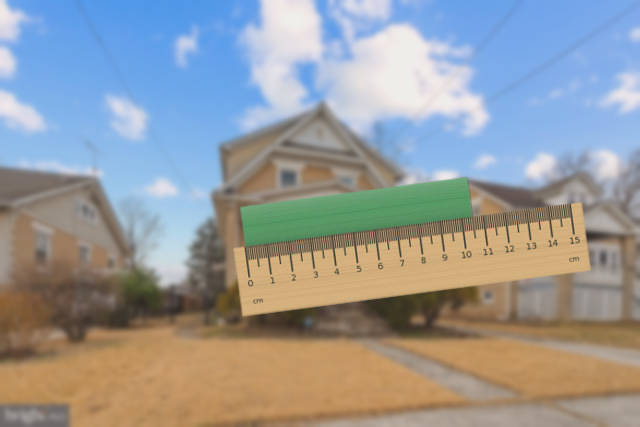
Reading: 10.5,cm
